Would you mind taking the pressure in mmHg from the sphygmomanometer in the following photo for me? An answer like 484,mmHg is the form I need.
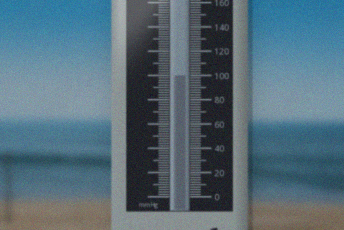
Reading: 100,mmHg
